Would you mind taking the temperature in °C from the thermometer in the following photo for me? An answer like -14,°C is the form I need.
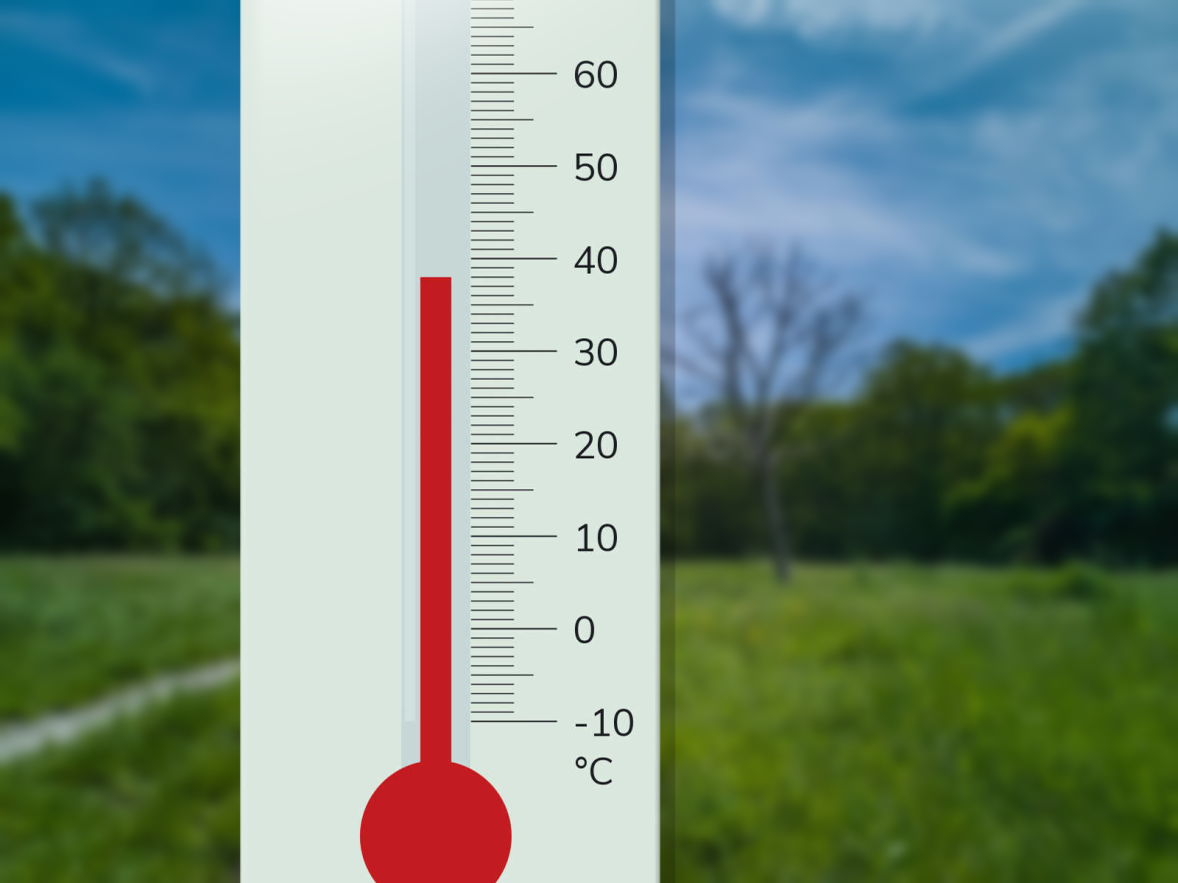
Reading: 38,°C
